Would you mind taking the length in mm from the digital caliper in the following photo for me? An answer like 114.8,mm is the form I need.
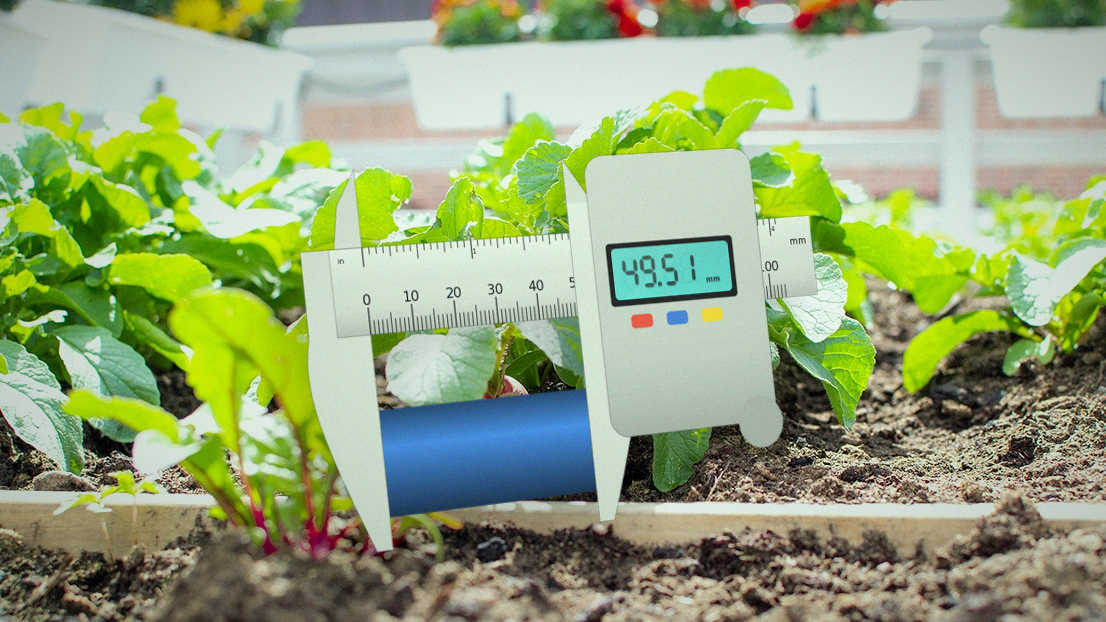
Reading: 49.51,mm
